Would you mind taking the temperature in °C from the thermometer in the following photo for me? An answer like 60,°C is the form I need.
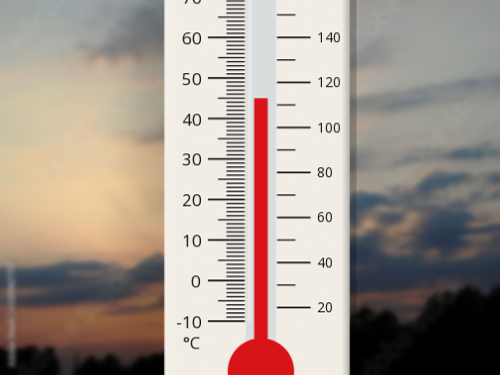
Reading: 45,°C
